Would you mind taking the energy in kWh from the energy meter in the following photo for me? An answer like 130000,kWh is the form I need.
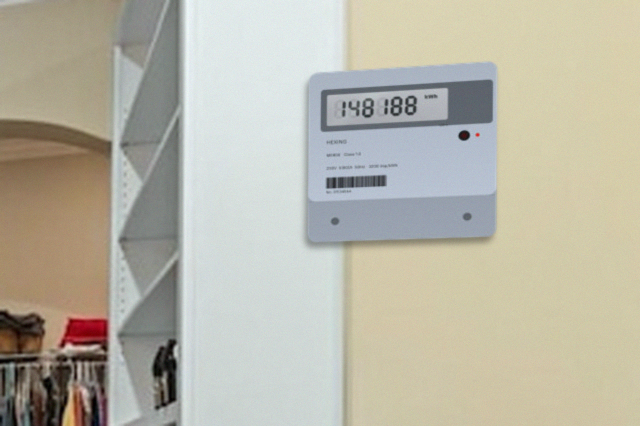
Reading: 148188,kWh
